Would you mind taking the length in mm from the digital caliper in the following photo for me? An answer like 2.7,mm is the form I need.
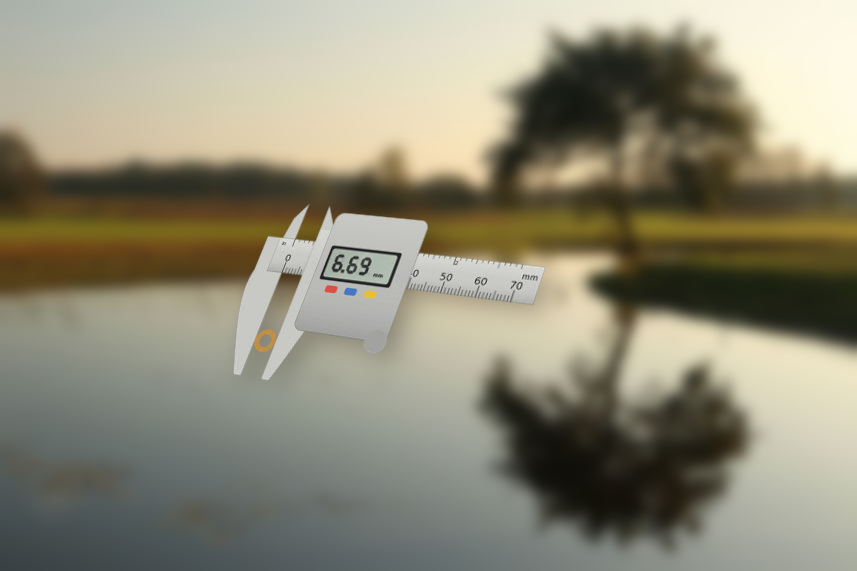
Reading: 6.69,mm
